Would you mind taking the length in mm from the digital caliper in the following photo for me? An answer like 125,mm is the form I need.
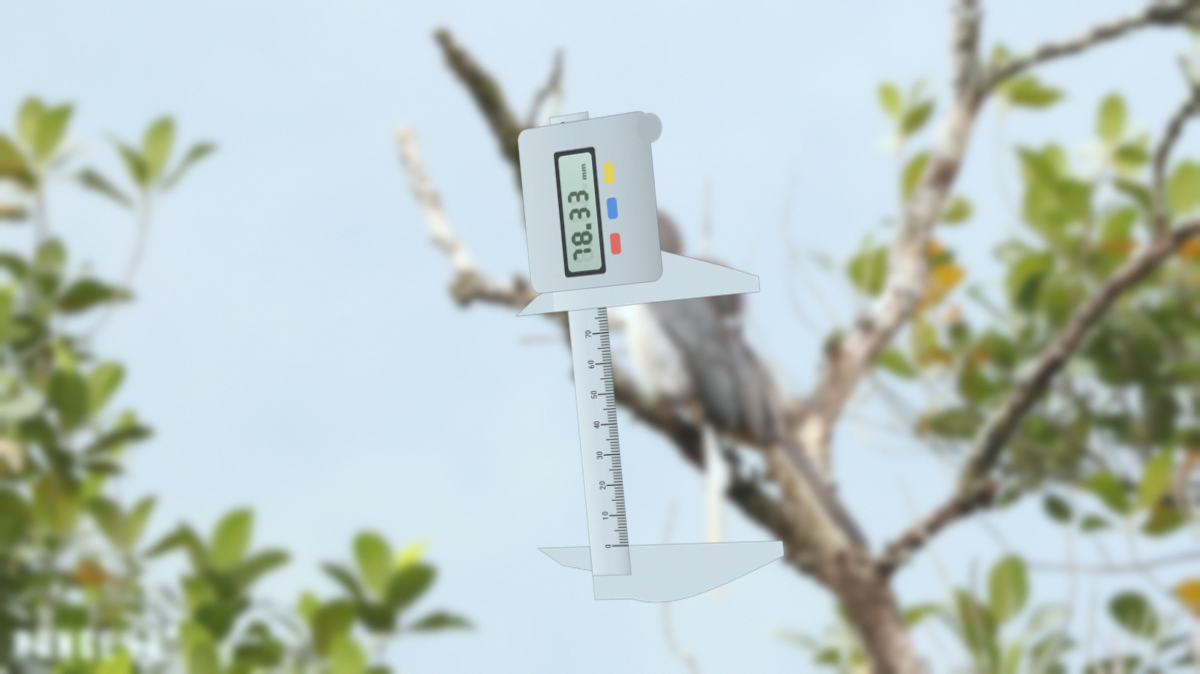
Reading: 78.33,mm
